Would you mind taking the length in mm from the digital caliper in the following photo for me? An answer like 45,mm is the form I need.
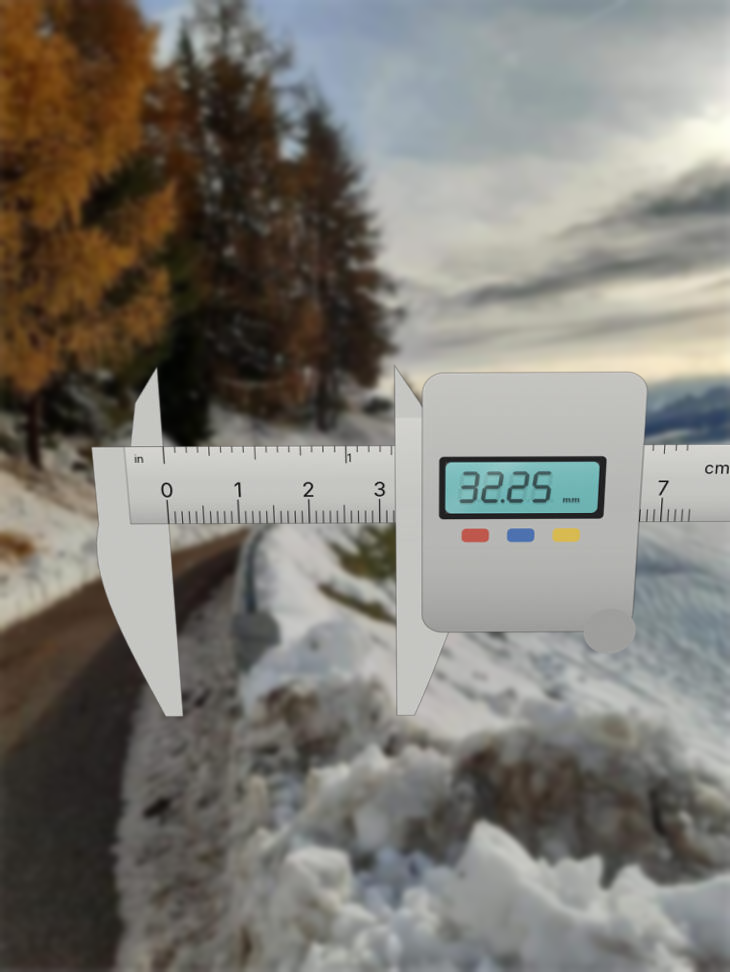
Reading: 32.25,mm
